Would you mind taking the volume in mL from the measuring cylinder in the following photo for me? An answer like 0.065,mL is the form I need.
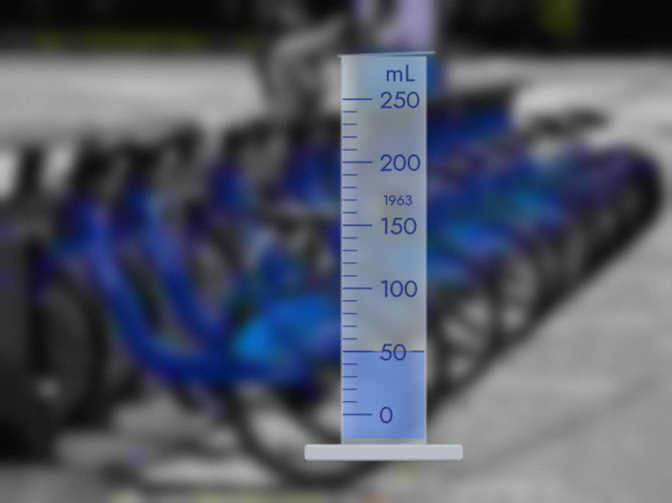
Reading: 50,mL
